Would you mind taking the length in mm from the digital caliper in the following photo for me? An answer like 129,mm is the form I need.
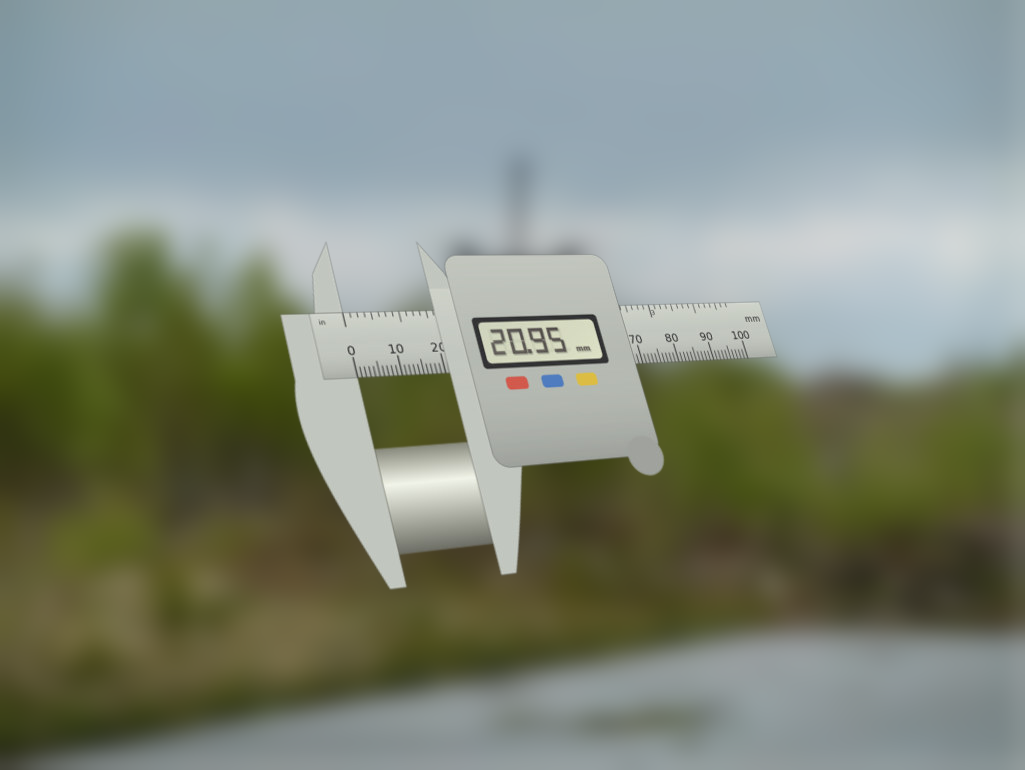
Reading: 20.95,mm
